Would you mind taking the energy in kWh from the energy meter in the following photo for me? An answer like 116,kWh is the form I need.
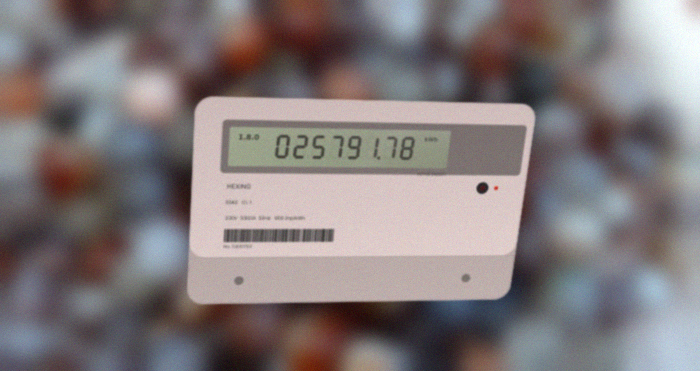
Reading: 25791.78,kWh
